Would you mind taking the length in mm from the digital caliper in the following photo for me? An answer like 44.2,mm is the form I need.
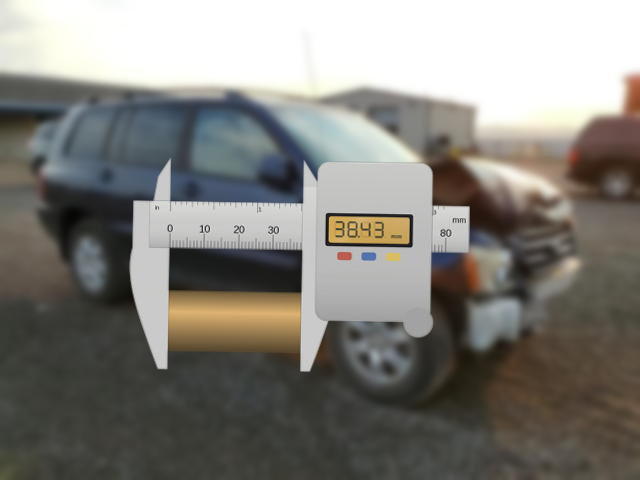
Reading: 38.43,mm
